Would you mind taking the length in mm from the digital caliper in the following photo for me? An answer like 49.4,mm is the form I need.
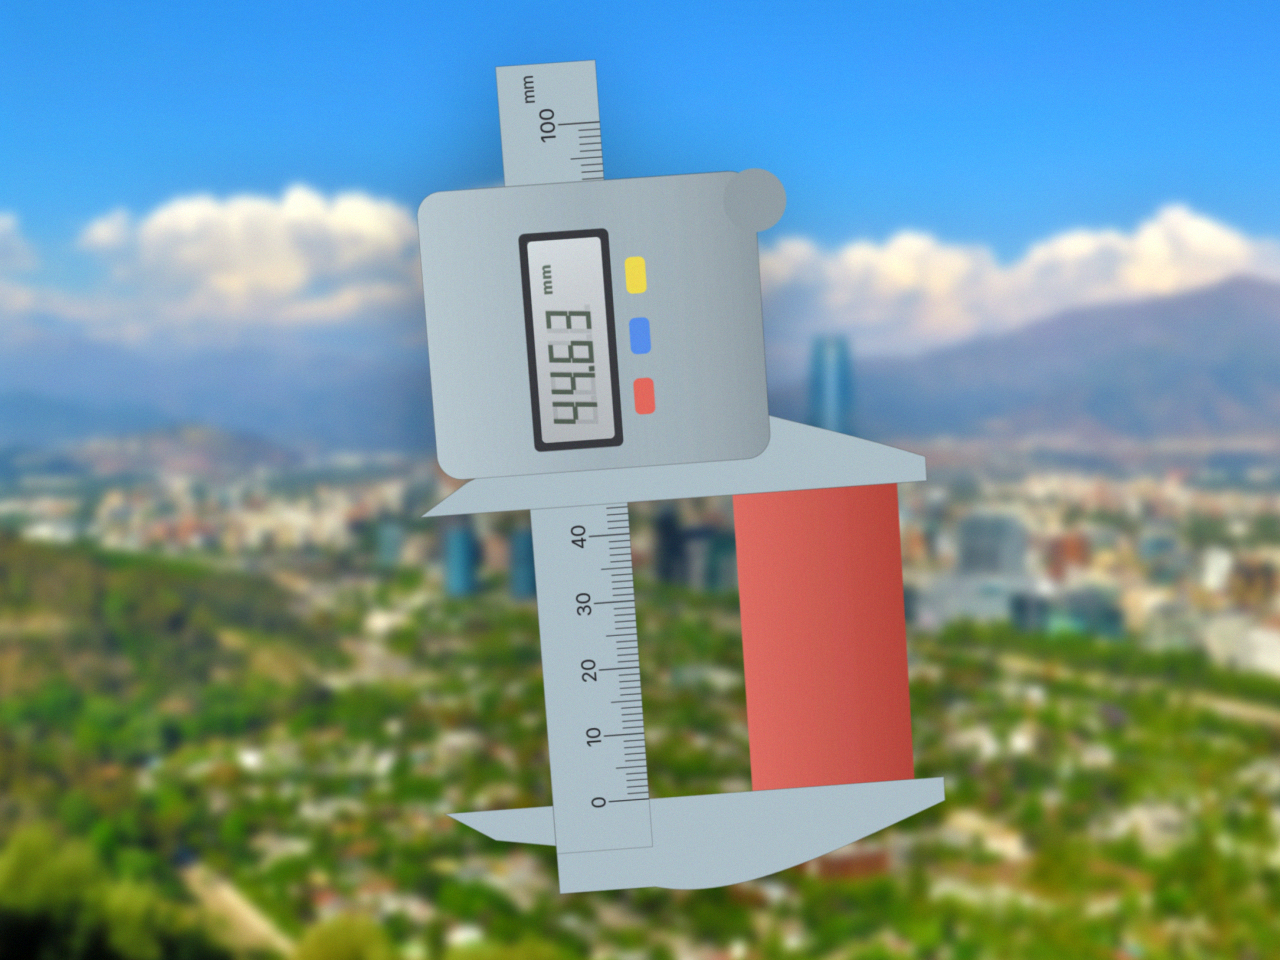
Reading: 44.63,mm
